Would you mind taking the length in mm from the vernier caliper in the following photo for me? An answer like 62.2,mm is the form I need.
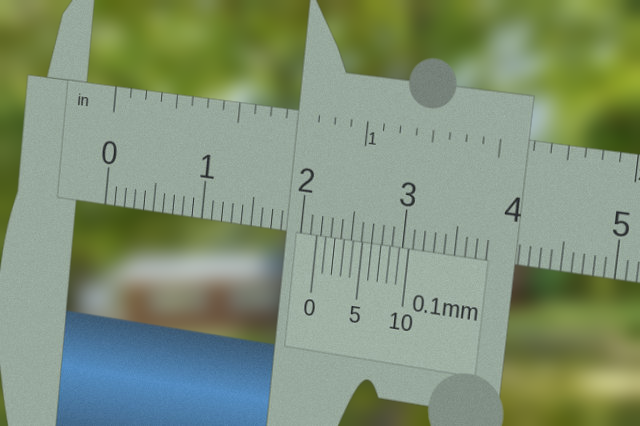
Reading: 21.6,mm
